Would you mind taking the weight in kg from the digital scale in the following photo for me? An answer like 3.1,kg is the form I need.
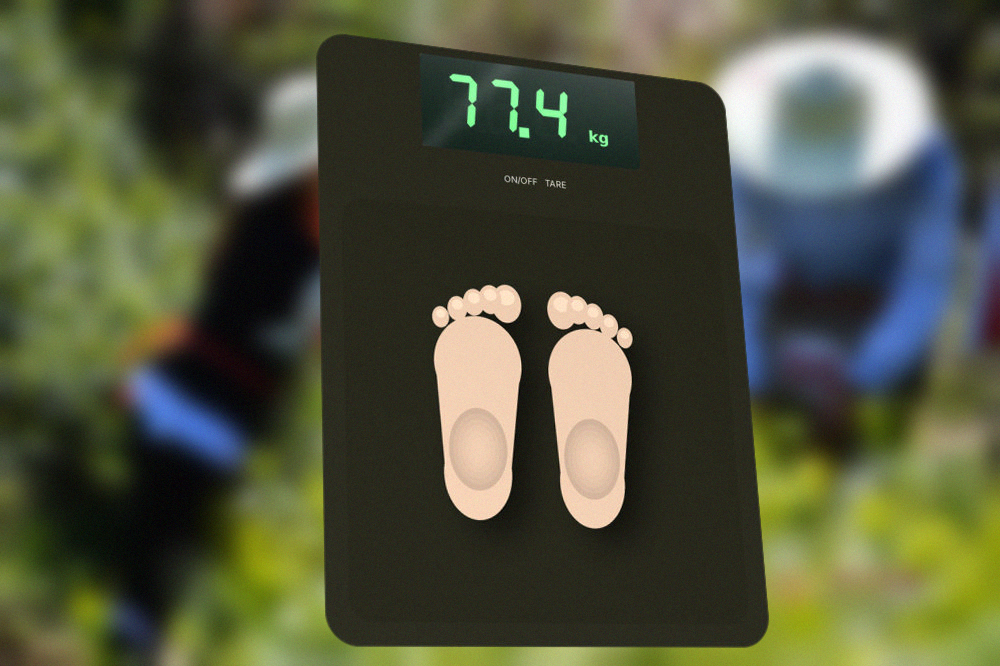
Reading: 77.4,kg
